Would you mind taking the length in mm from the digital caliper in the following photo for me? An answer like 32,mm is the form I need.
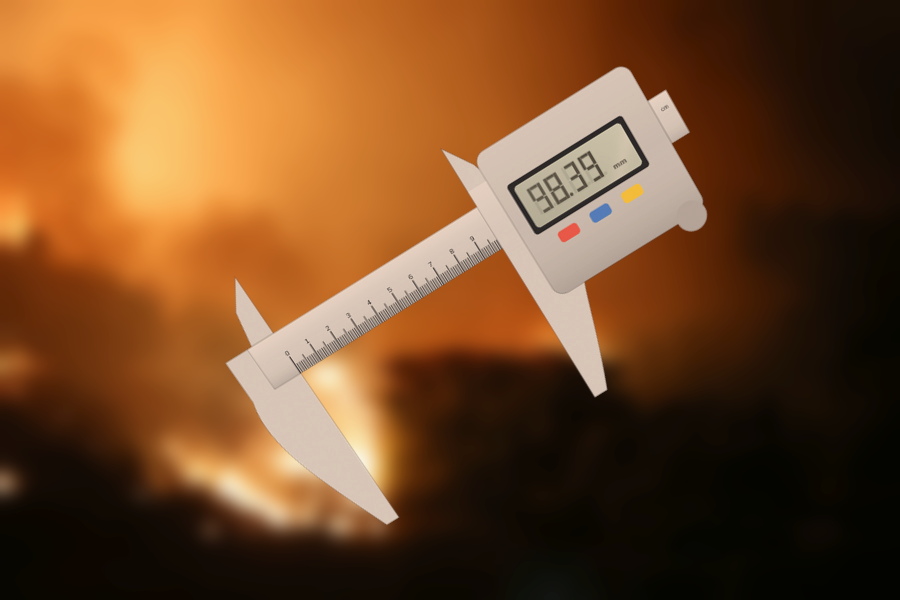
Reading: 98.39,mm
